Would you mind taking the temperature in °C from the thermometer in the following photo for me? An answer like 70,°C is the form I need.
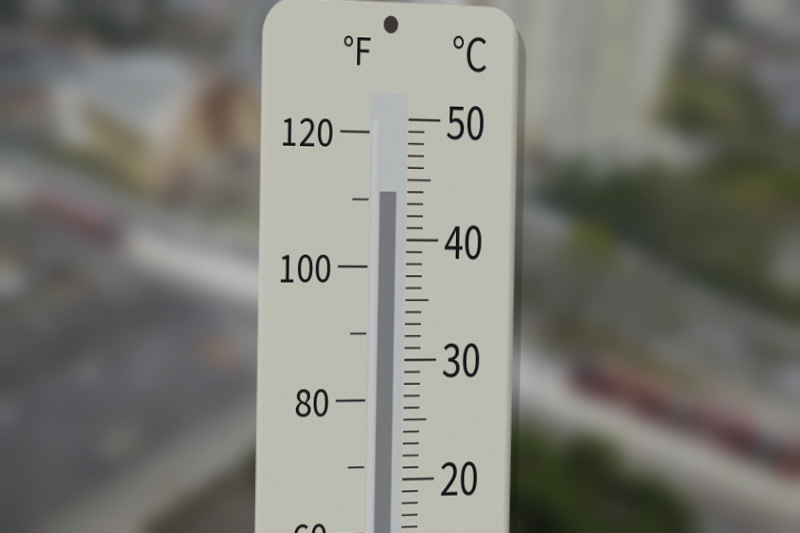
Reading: 44,°C
